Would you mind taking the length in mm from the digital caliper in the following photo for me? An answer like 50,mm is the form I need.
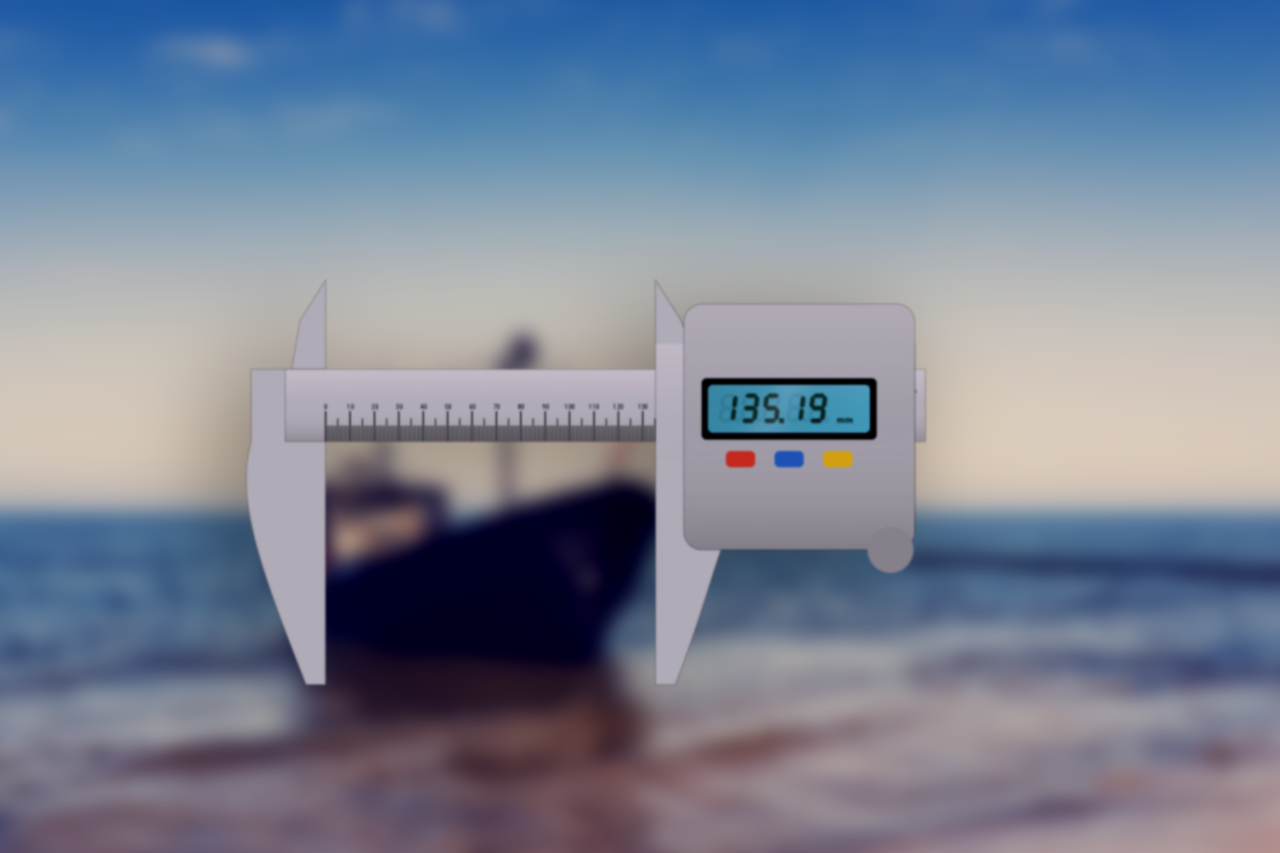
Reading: 135.19,mm
